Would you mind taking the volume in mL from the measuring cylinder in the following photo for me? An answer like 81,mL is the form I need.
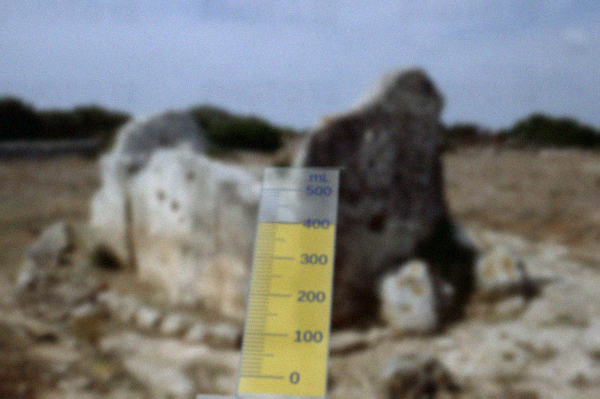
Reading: 400,mL
